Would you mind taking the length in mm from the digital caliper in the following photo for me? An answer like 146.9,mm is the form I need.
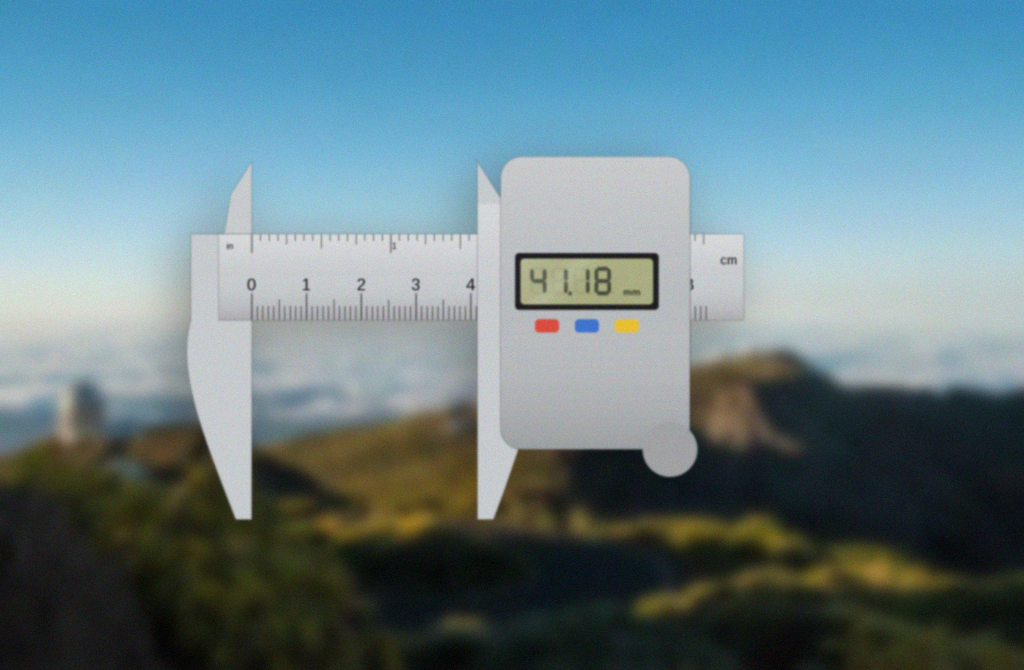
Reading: 41.18,mm
